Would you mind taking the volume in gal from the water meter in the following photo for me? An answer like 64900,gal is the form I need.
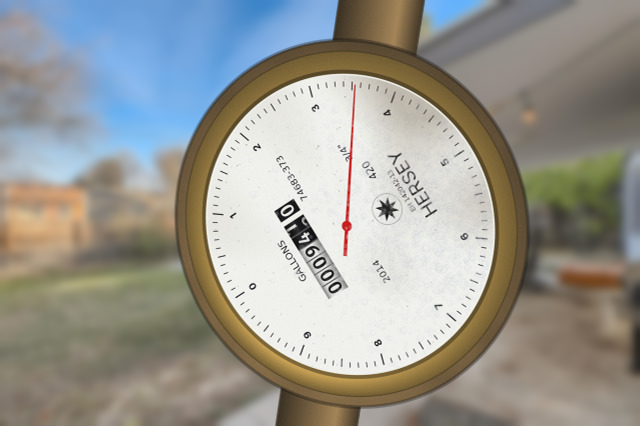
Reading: 9413.5,gal
